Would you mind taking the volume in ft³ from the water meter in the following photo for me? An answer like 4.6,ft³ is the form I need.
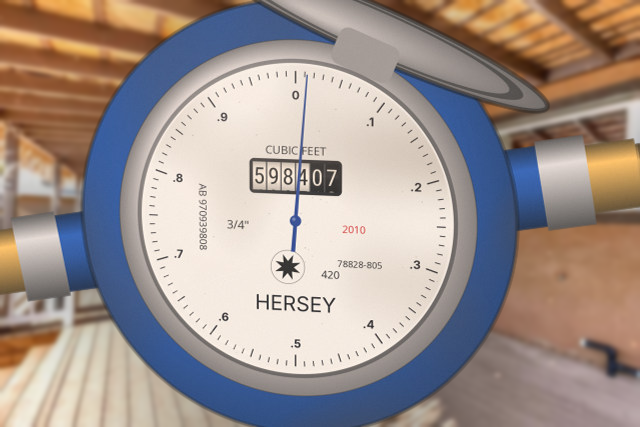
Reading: 598407.01,ft³
